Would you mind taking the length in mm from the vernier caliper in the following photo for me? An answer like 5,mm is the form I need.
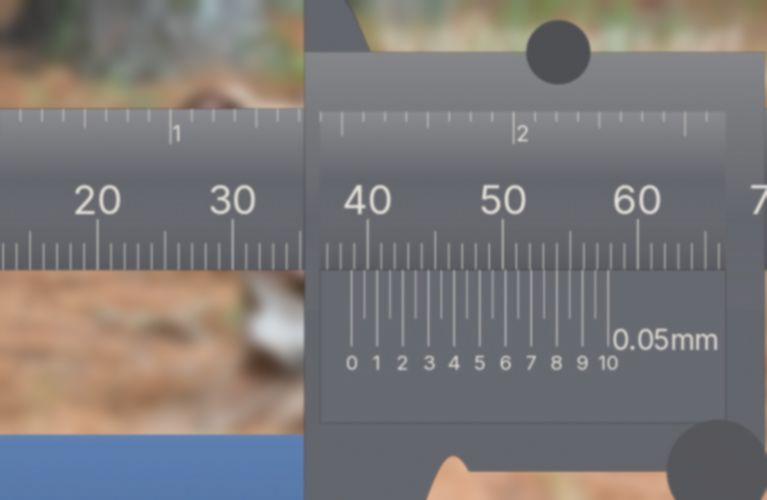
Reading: 38.8,mm
